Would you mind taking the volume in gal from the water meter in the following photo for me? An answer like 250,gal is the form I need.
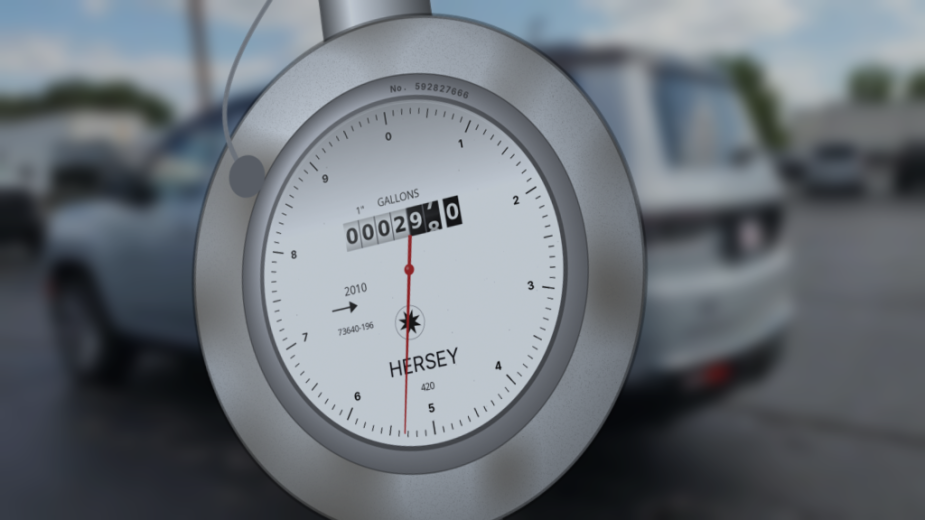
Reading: 2975.3,gal
